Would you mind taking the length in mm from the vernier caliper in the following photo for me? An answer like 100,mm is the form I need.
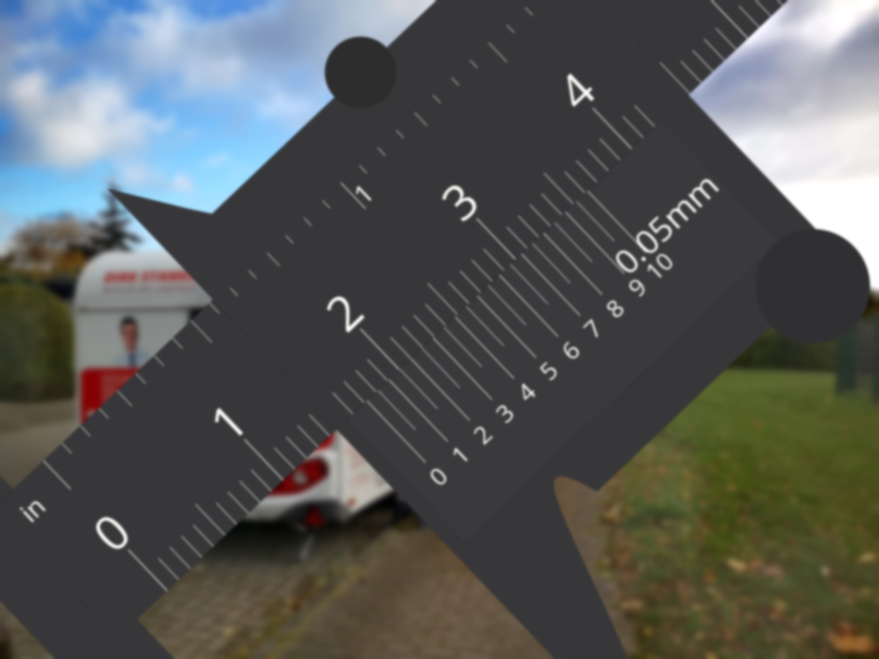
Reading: 17.2,mm
